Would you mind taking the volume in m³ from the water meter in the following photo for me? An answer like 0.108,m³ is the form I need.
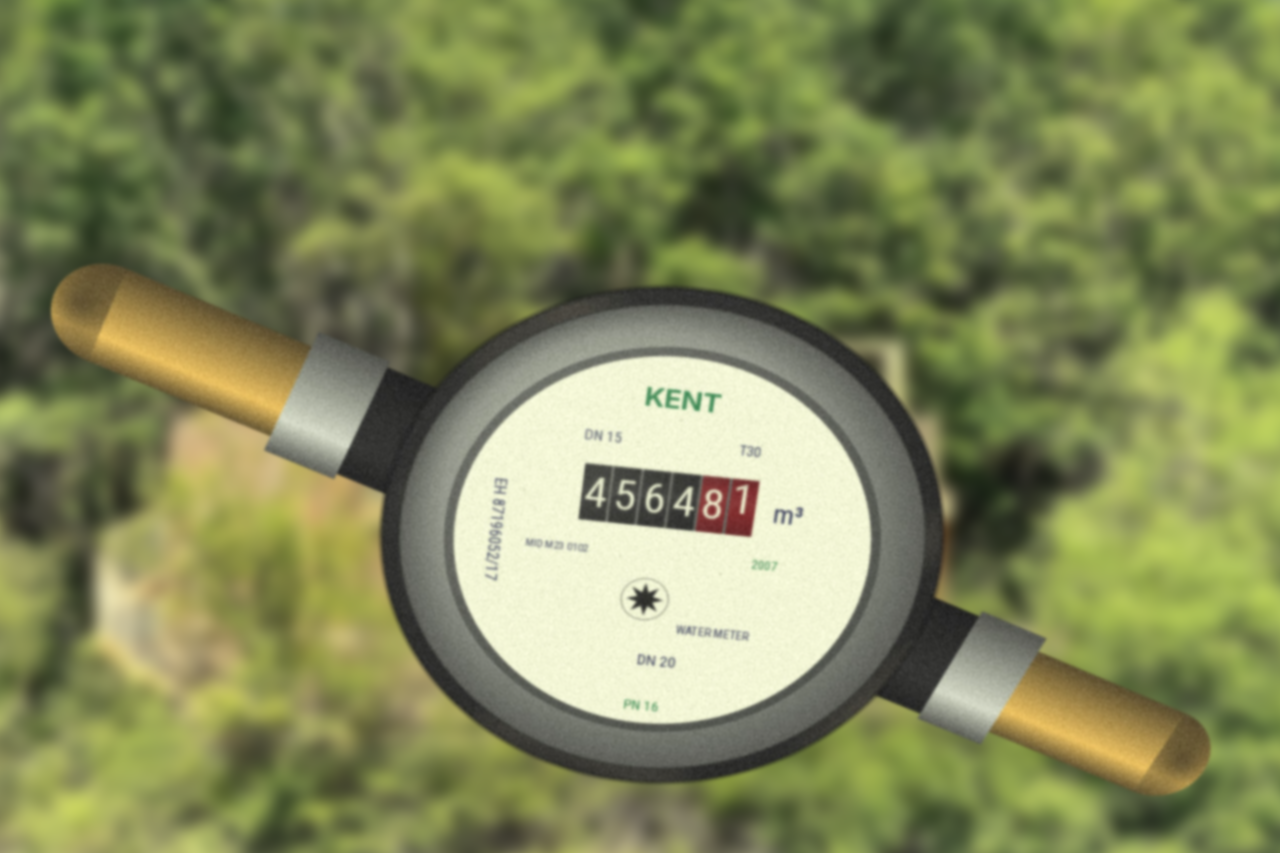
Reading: 4564.81,m³
